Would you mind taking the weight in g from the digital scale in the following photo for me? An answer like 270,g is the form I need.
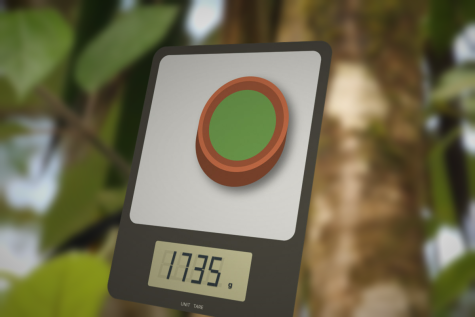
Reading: 1735,g
